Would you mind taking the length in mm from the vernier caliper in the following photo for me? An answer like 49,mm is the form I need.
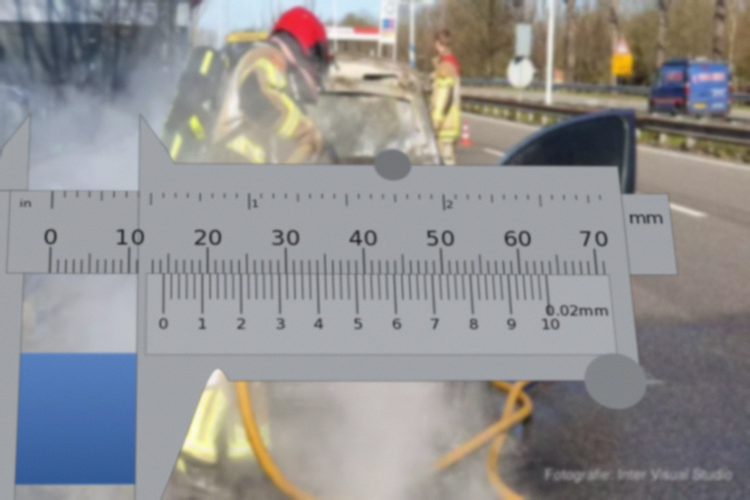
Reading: 14.4,mm
